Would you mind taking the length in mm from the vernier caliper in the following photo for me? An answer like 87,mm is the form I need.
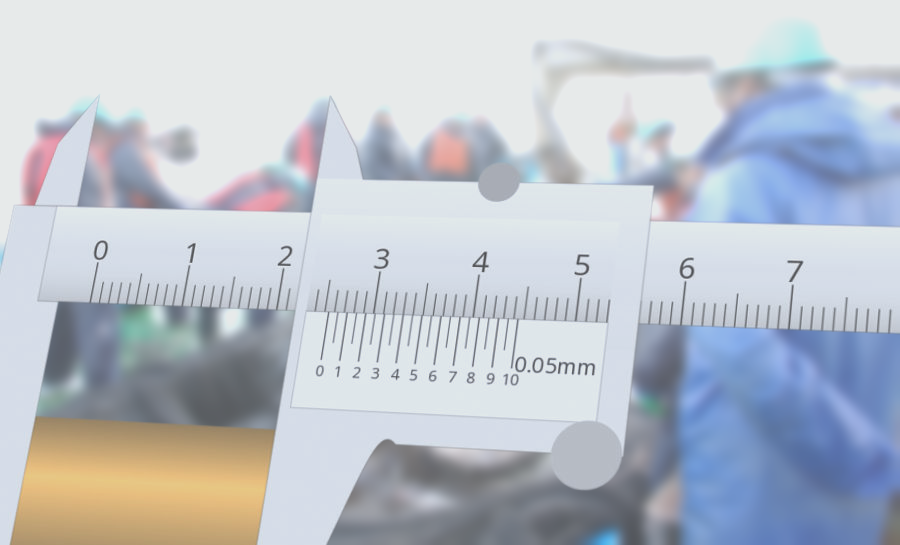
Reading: 25.4,mm
